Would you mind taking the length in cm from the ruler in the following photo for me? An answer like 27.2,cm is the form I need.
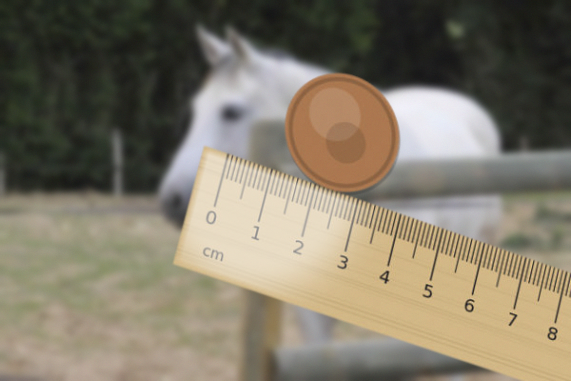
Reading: 2.6,cm
